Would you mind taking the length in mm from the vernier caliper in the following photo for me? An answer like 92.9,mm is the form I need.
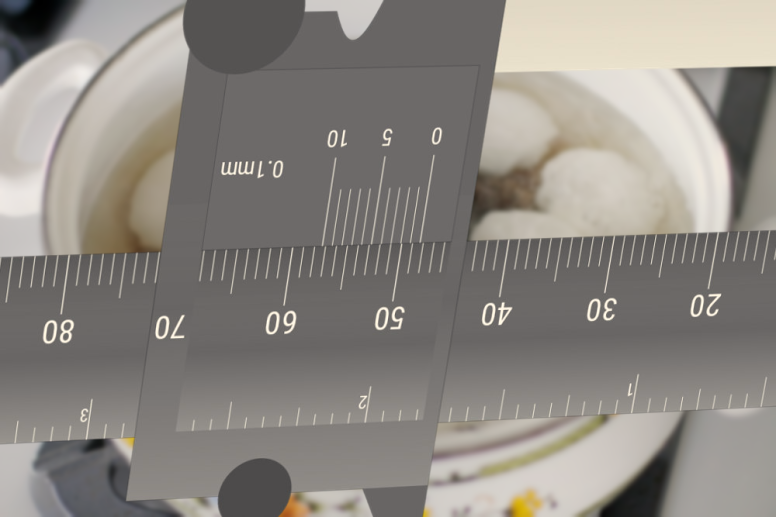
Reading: 48.3,mm
